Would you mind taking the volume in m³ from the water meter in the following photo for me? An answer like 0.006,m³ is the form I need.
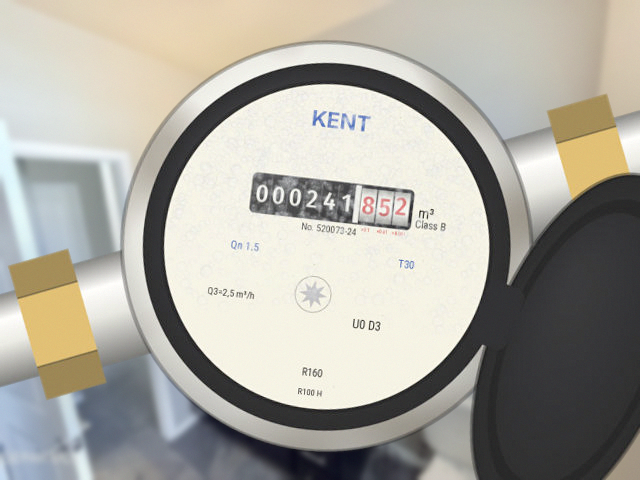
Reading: 241.852,m³
